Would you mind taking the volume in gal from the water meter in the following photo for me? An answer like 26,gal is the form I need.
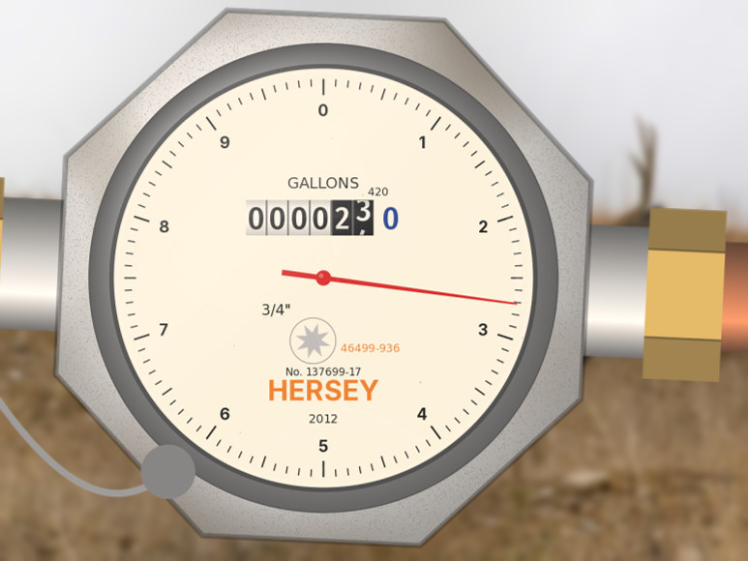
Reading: 232.7,gal
